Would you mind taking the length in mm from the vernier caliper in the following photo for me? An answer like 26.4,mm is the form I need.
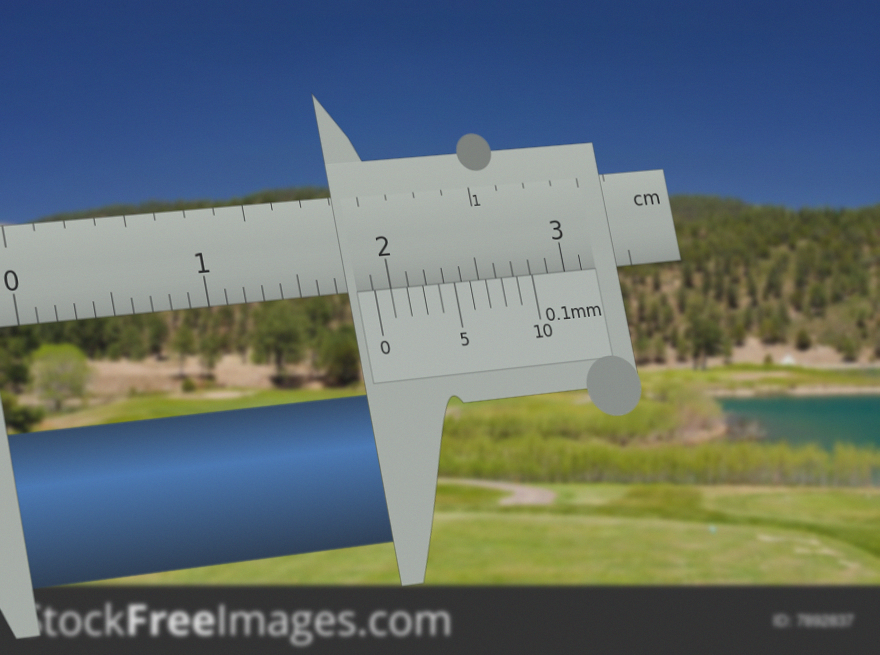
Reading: 19.1,mm
